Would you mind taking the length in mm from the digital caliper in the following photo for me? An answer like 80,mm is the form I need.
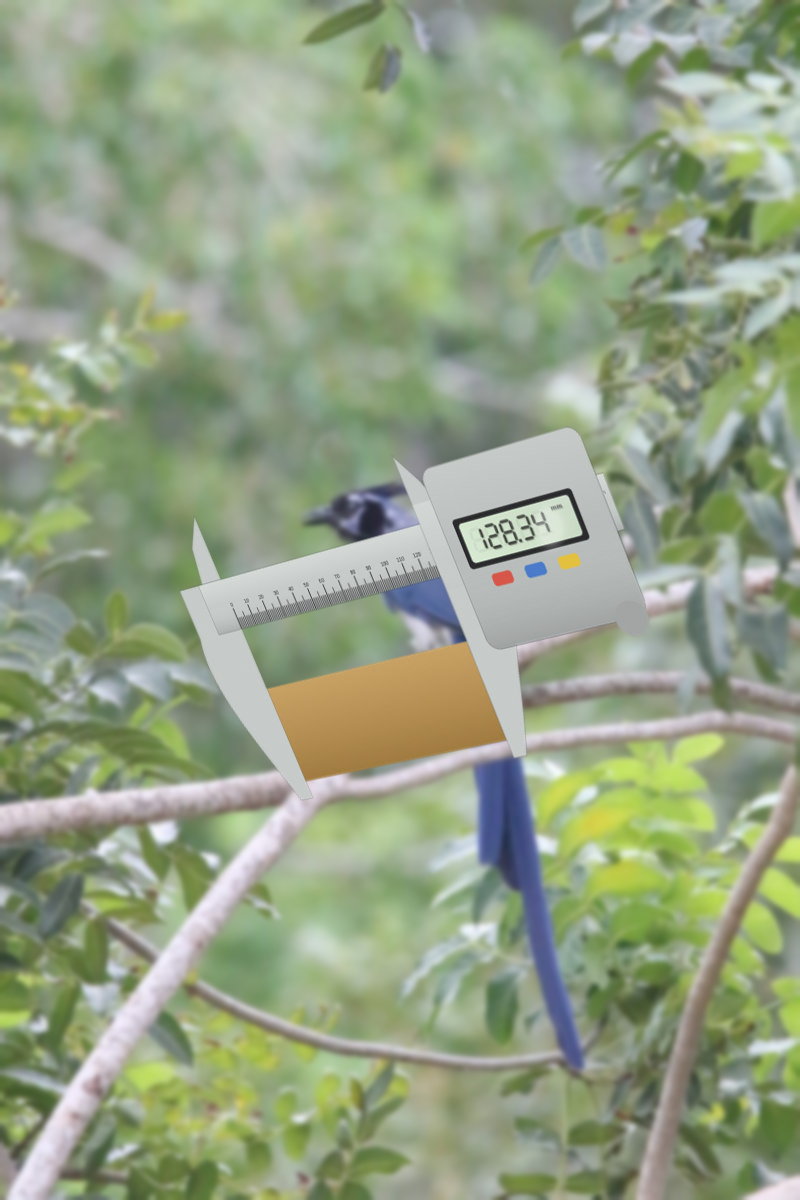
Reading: 128.34,mm
